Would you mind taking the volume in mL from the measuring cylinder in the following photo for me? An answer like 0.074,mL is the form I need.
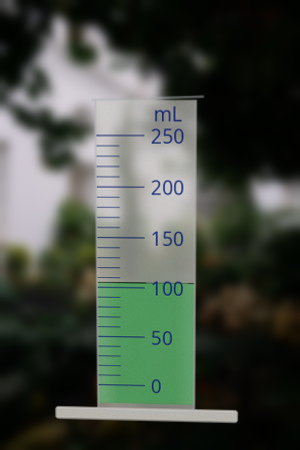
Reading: 105,mL
